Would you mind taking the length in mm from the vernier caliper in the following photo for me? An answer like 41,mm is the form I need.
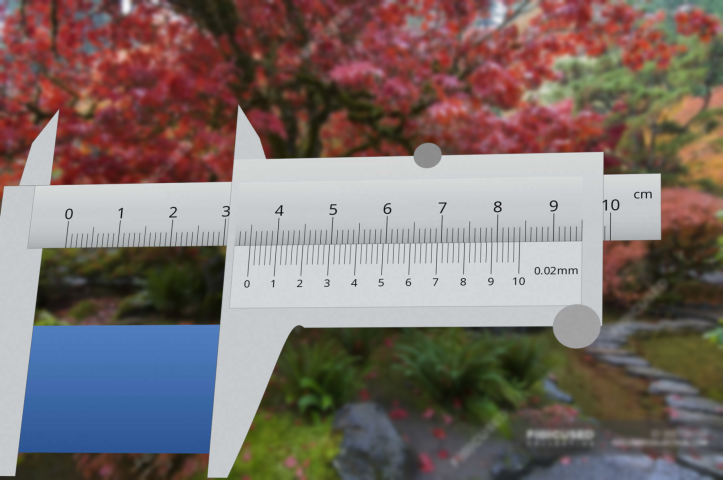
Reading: 35.0,mm
